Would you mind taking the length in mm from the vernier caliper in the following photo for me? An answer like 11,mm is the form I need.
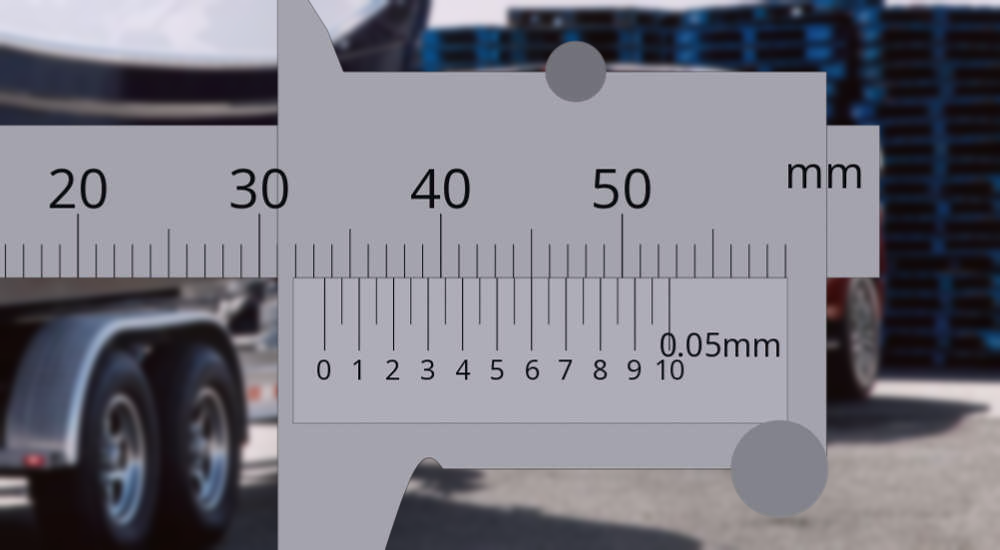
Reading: 33.6,mm
